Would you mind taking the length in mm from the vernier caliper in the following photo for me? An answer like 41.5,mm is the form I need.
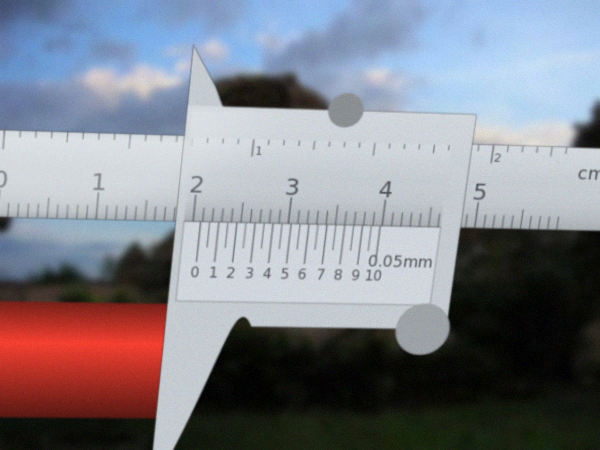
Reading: 20.8,mm
